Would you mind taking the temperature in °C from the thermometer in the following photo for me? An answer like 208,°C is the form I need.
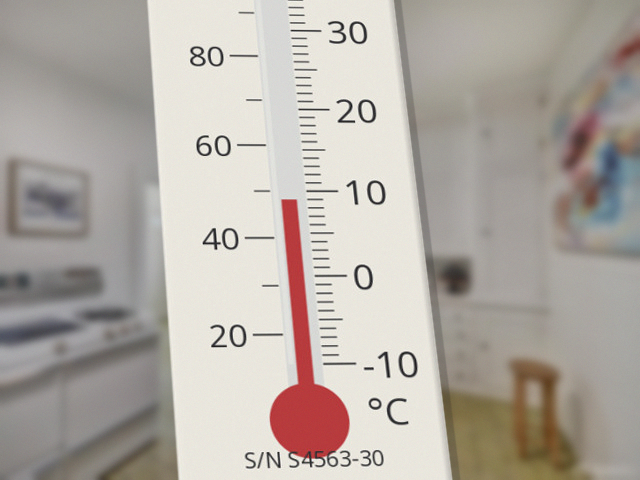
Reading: 9,°C
